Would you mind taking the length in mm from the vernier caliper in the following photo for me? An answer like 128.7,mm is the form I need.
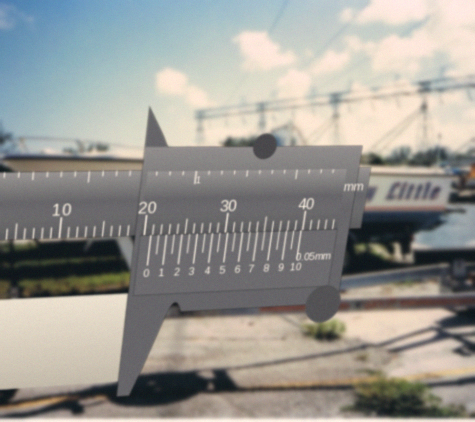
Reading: 20.8,mm
